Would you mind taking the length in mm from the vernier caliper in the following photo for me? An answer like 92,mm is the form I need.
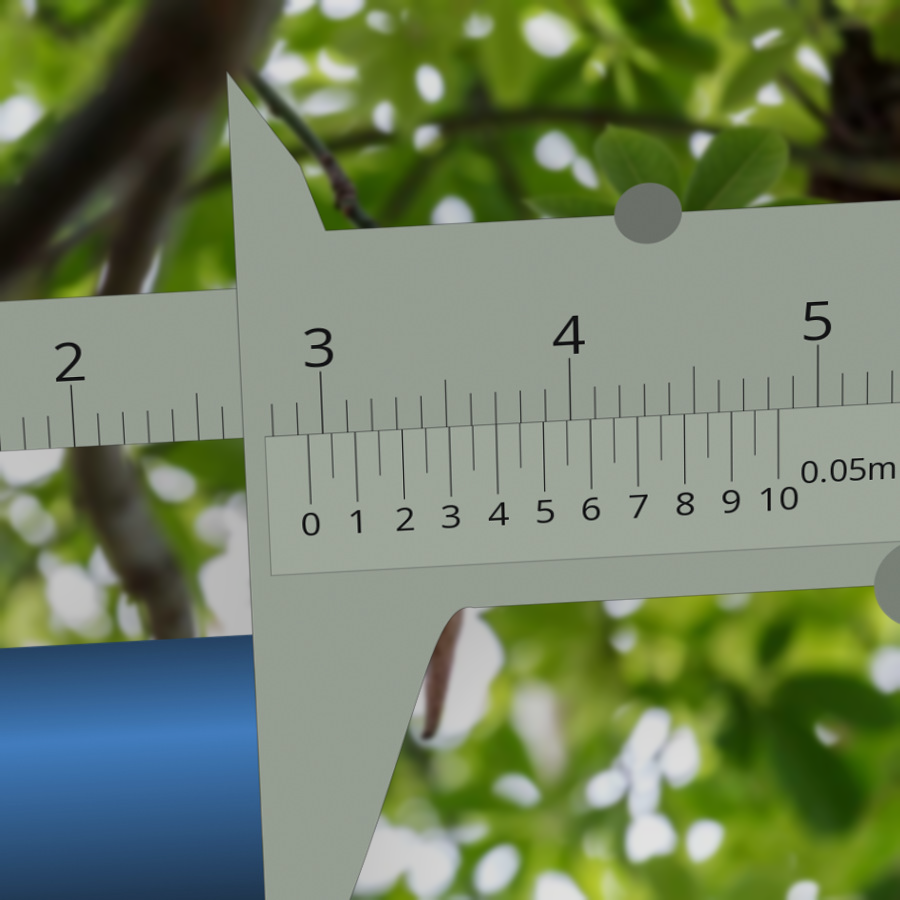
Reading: 29.40,mm
